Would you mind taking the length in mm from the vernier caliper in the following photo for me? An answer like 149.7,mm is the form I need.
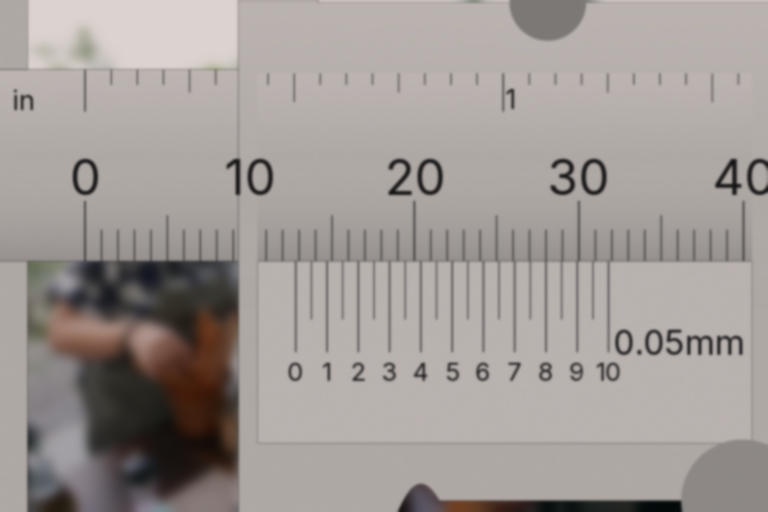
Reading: 12.8,mm
